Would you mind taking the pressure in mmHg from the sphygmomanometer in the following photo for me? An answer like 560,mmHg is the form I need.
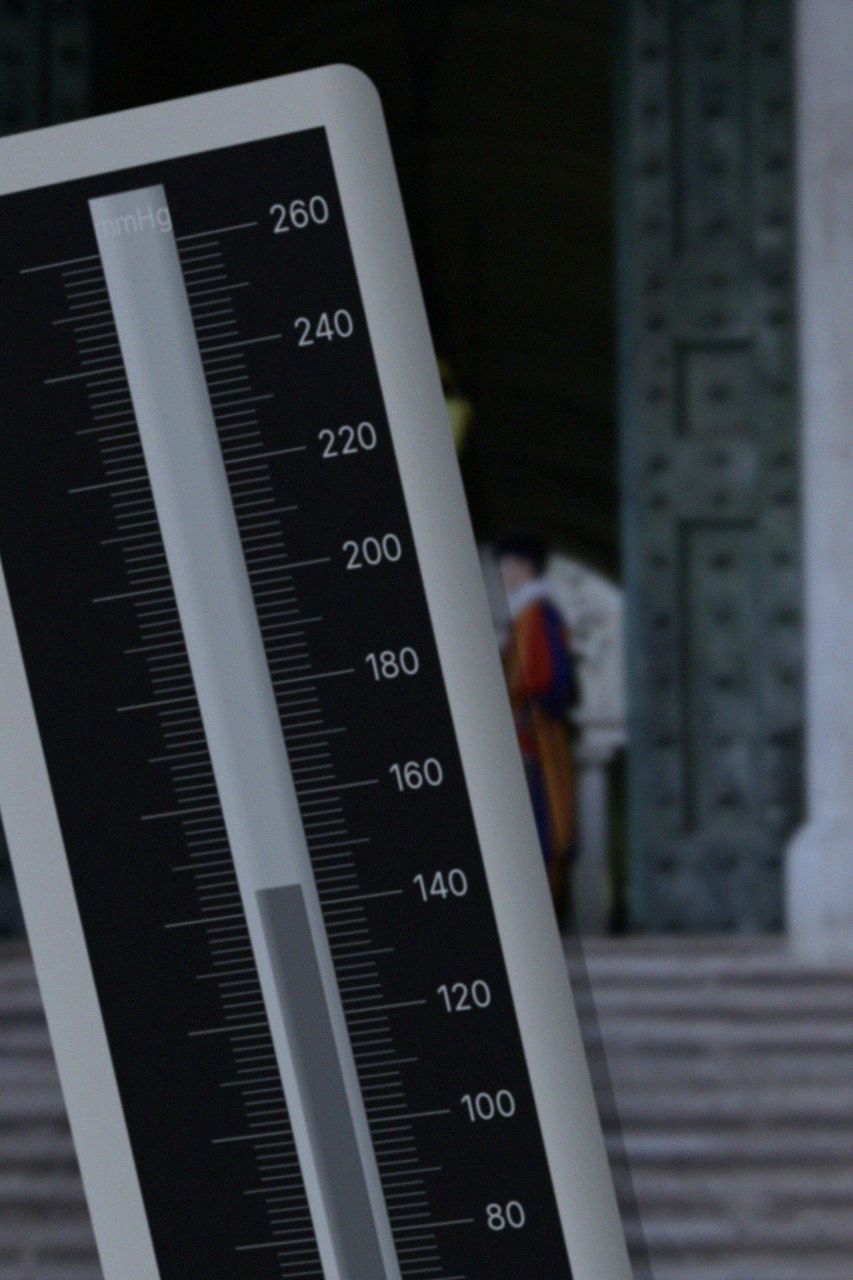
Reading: 144,mmHg
